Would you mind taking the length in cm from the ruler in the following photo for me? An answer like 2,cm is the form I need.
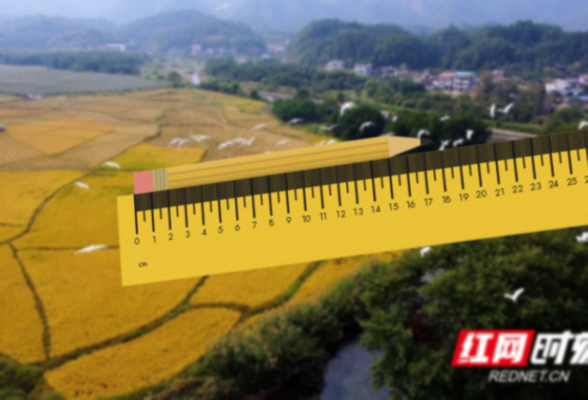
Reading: 17.5,cm
